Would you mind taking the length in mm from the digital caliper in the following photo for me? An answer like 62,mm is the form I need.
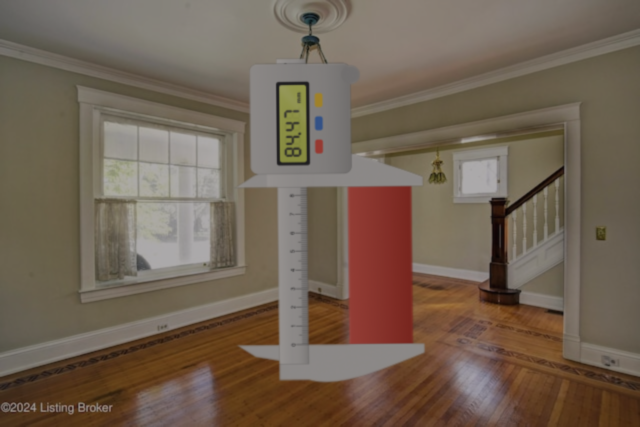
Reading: 84.47,mm
